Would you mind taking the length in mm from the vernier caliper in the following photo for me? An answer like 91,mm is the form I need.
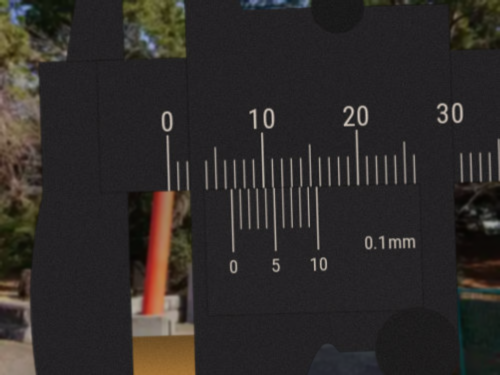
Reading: 6.6,mm
